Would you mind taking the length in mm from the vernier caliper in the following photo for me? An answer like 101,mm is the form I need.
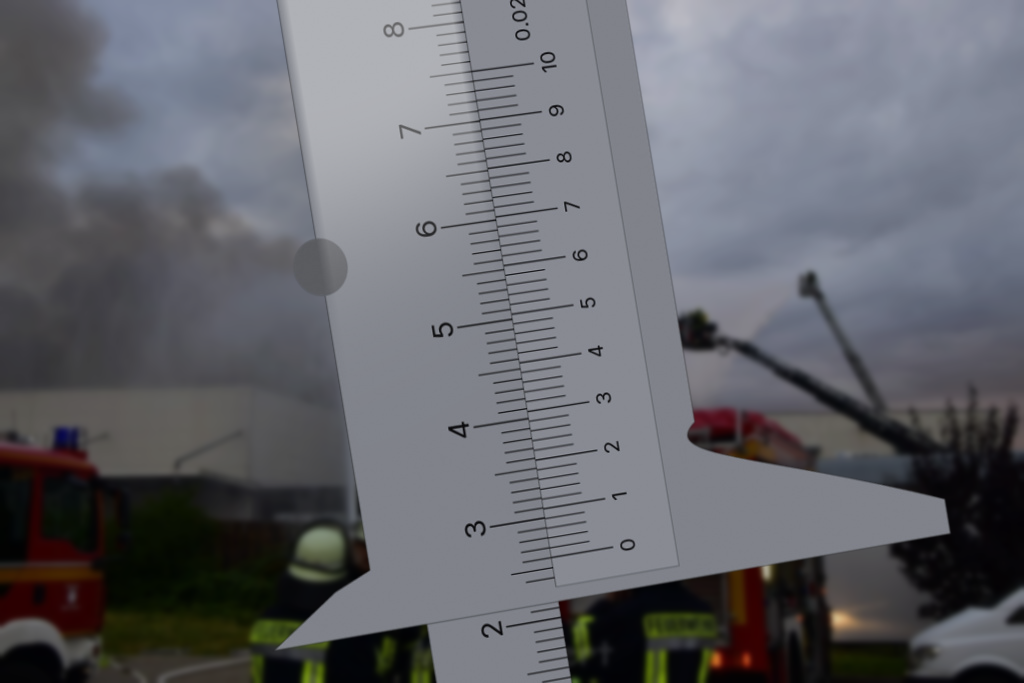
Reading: 26.0,mm
